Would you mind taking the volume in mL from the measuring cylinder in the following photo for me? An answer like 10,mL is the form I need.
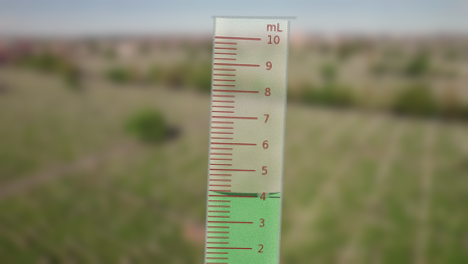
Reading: 4,mL
